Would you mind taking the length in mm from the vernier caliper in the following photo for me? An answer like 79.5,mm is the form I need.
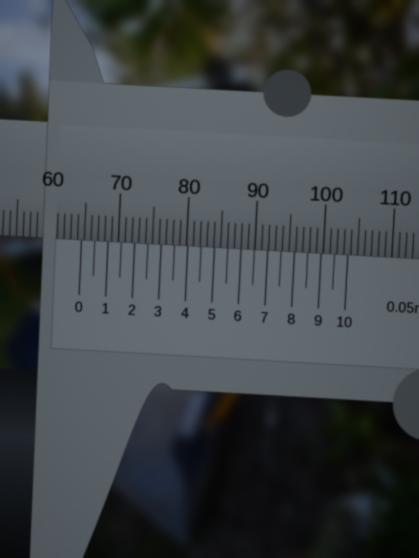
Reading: 64.6,mm
